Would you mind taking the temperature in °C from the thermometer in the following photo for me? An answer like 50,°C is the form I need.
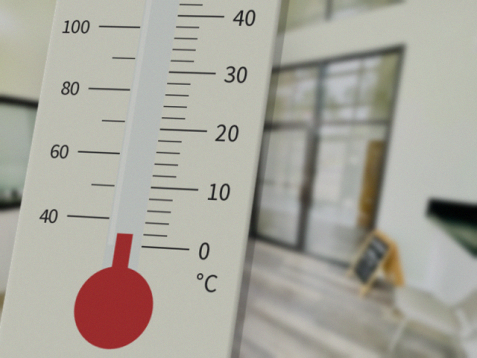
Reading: 2,°C
